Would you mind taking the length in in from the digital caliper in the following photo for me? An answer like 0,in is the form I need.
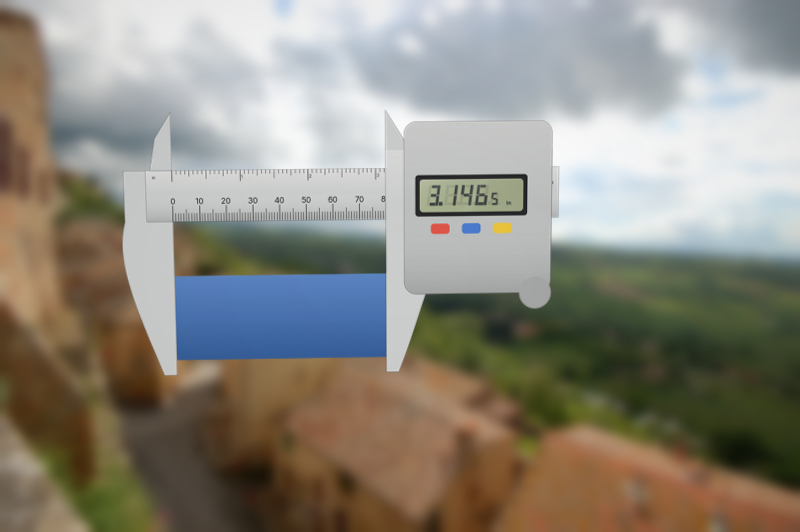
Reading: 3.1465,in
